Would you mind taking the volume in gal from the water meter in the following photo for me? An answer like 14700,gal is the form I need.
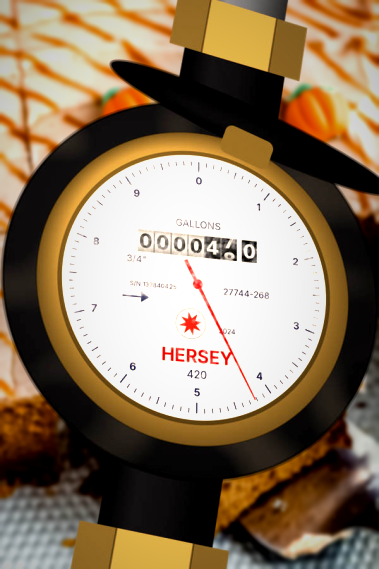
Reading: 474.2,gal
